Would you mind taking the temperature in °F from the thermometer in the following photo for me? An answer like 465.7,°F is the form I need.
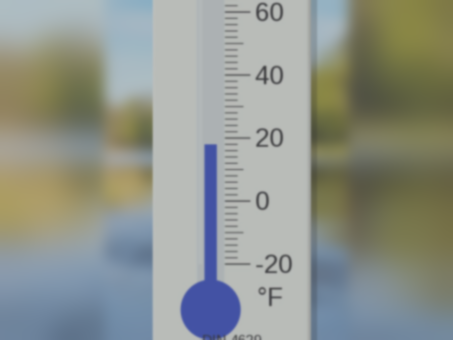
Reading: 18,°F
